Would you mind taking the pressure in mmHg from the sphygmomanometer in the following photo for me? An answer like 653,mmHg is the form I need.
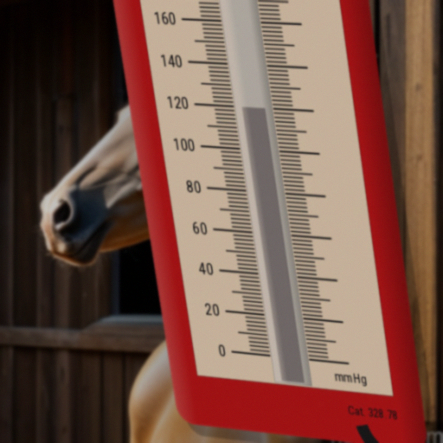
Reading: 120,mmHg
